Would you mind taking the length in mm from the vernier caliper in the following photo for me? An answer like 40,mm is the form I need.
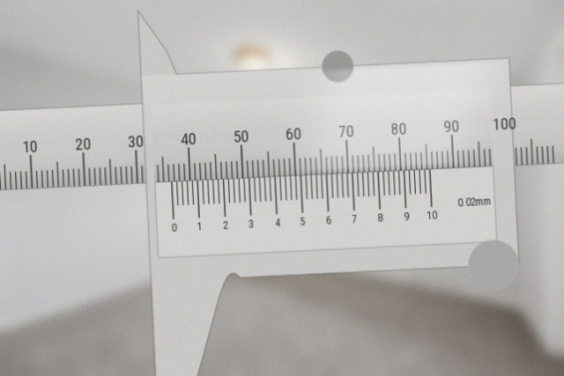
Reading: 36.5,mm
